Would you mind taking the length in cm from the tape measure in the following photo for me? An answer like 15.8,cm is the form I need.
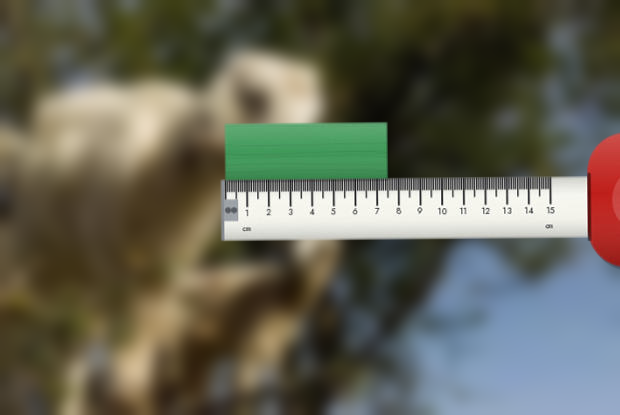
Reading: 7.5,cm
